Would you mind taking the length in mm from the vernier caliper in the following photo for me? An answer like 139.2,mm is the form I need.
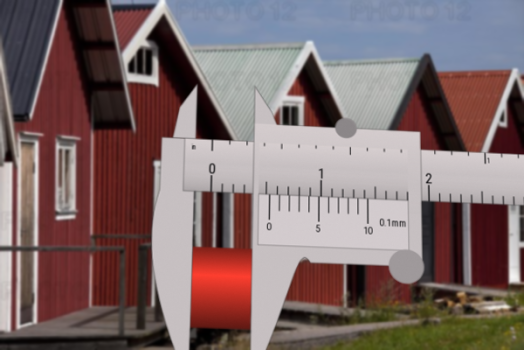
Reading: 5.3,mm
